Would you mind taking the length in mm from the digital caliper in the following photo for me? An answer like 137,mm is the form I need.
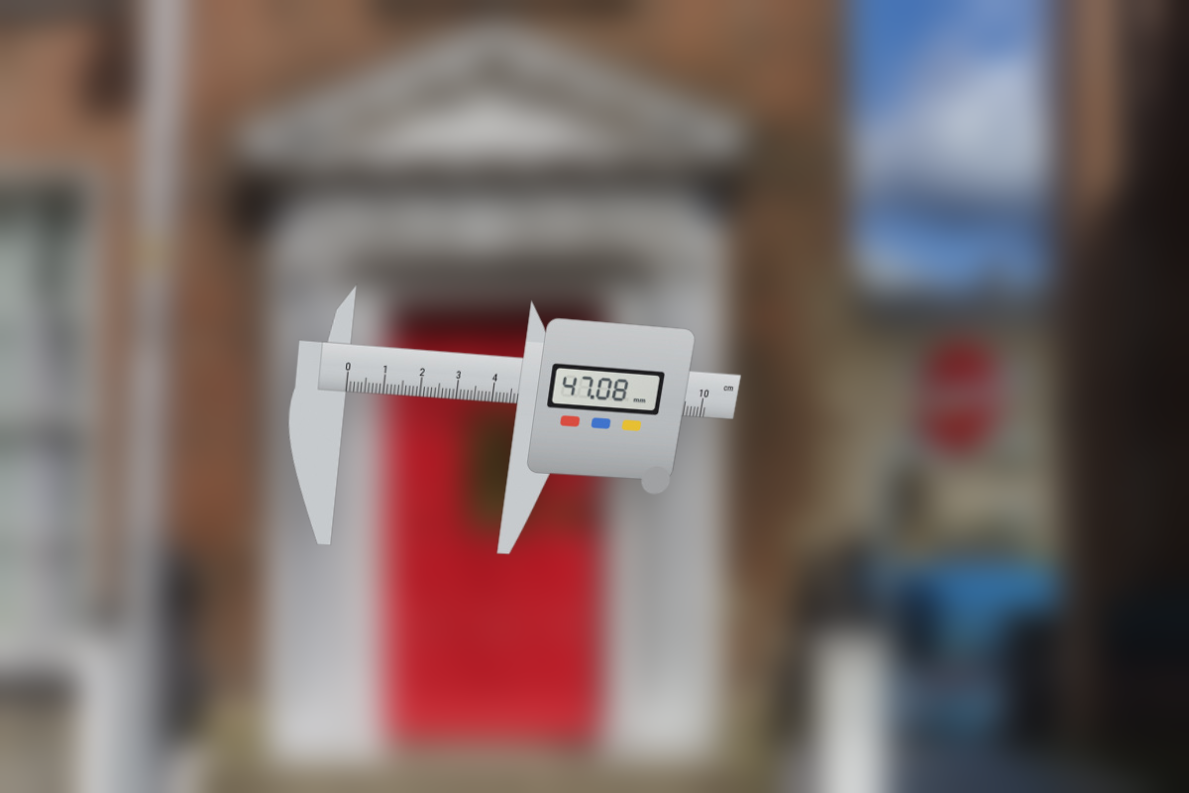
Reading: 47.08,mm
